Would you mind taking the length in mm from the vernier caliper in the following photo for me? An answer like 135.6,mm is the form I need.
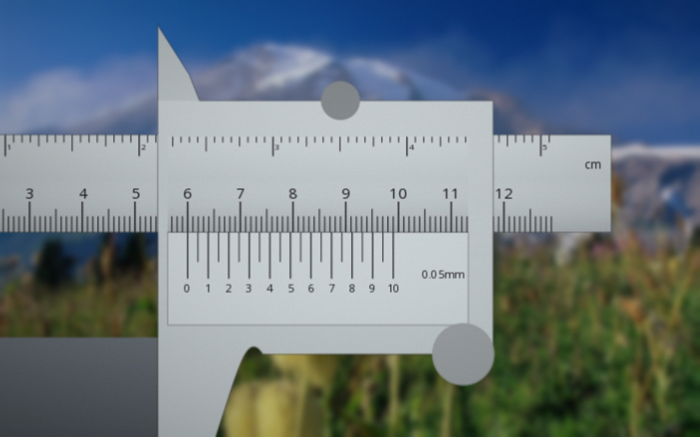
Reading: 60.0,mm
